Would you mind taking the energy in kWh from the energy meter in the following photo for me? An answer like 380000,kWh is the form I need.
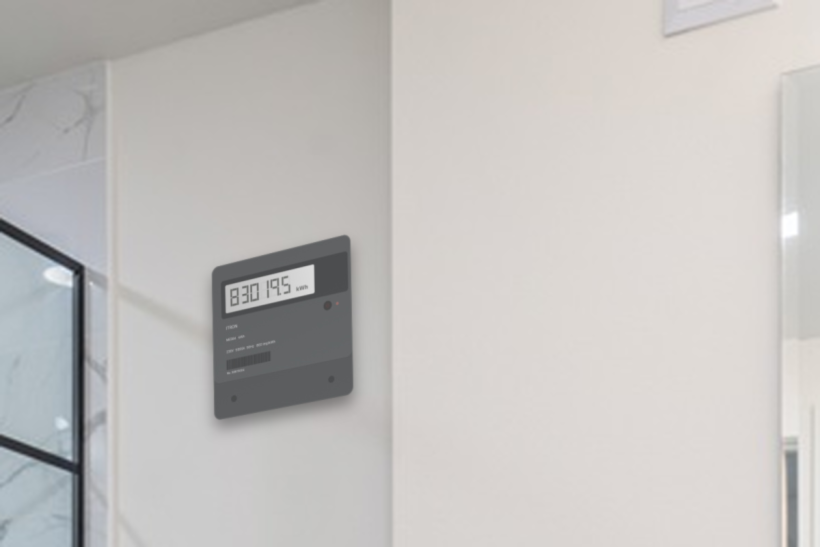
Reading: 83019.5,kWh
